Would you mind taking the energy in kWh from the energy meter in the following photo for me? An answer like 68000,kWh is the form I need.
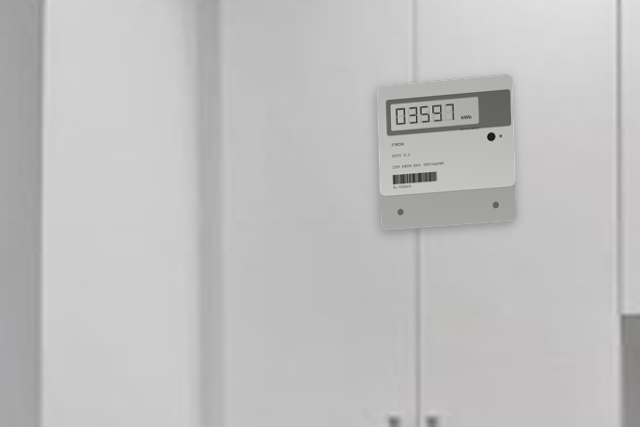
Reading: 3597,kWh
